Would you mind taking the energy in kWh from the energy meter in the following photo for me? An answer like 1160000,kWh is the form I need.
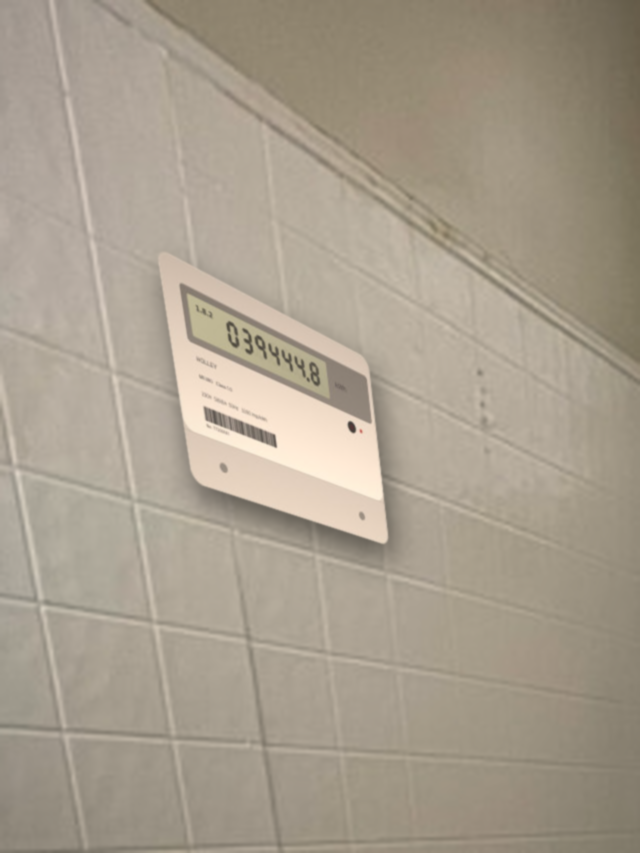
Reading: 39444.8,kWh
